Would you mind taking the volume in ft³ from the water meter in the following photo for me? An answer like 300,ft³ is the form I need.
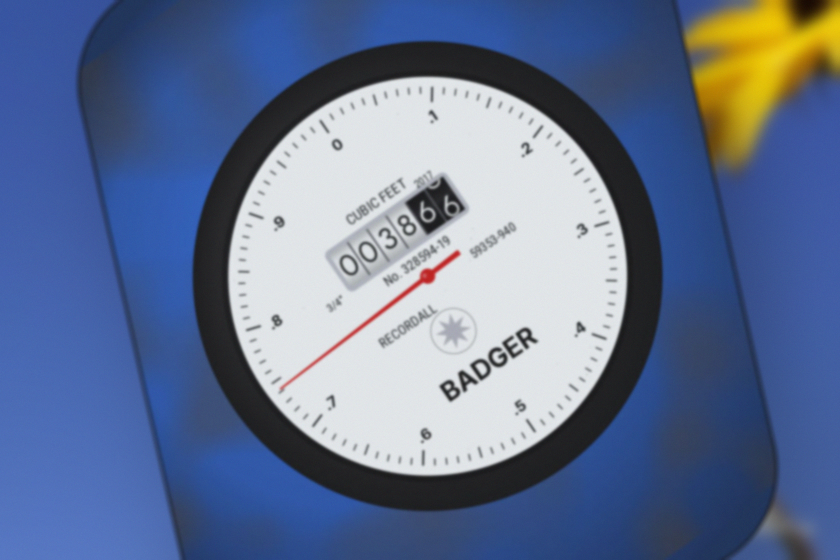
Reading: 3865.74,ft³
